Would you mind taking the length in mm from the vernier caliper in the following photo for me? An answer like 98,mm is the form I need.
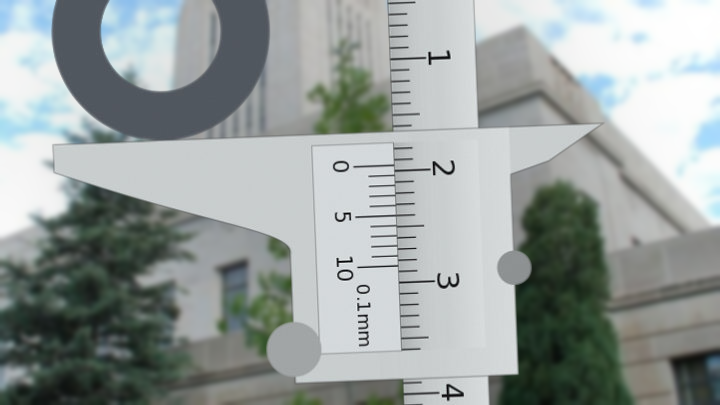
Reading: 19.5,mm
